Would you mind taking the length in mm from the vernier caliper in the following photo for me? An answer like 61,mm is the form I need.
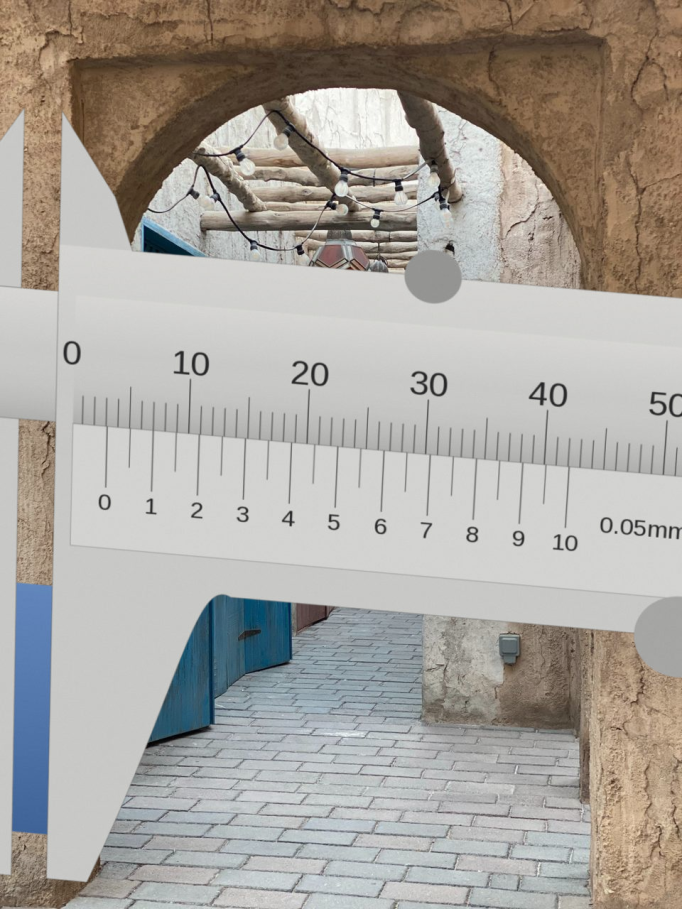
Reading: 3.1,mm
